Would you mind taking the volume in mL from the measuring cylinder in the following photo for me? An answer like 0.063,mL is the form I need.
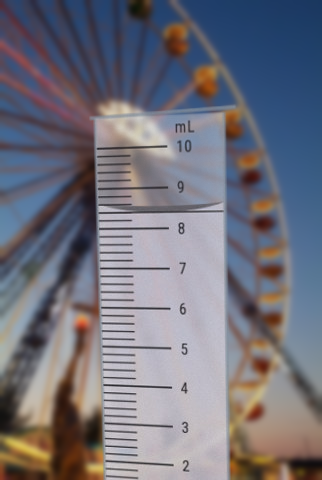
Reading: 8.4,mL
